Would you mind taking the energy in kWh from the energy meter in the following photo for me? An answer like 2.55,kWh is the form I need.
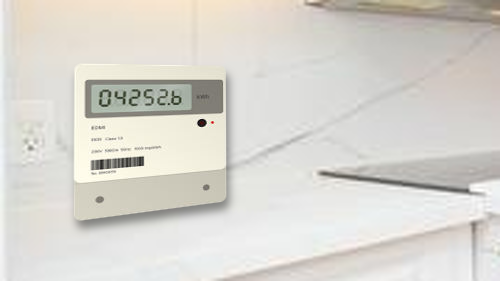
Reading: 4252.6,kWh
